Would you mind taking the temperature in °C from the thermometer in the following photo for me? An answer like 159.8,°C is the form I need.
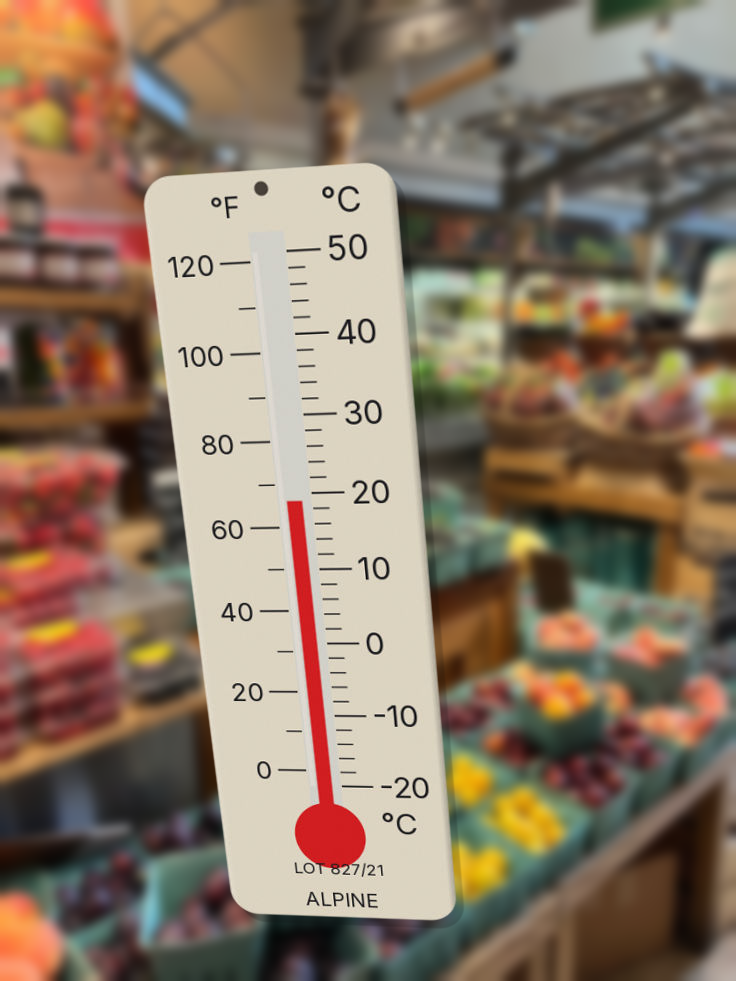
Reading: 19,°C
